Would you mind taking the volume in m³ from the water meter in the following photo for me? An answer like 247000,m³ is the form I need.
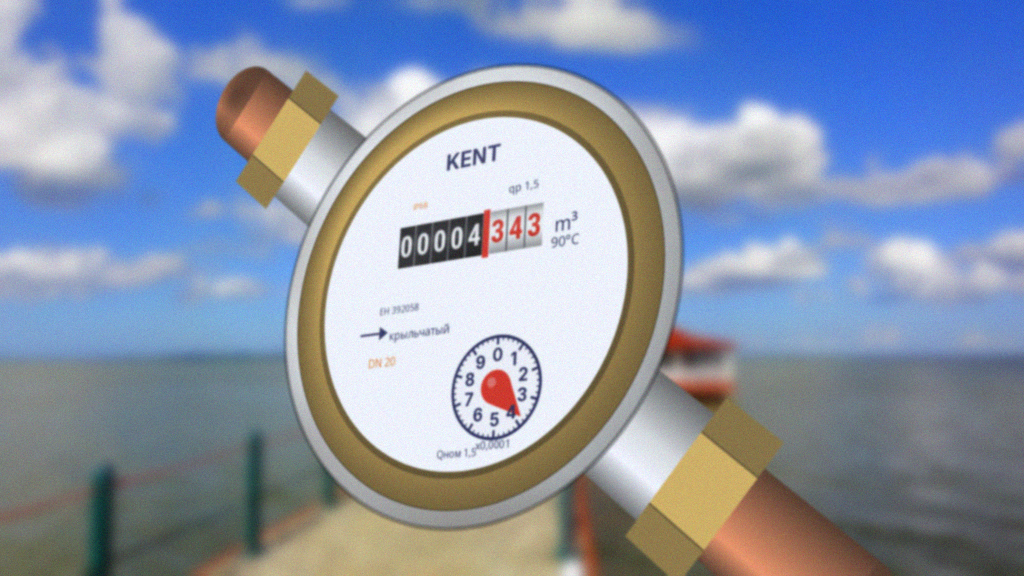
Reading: 4.3433,m³
